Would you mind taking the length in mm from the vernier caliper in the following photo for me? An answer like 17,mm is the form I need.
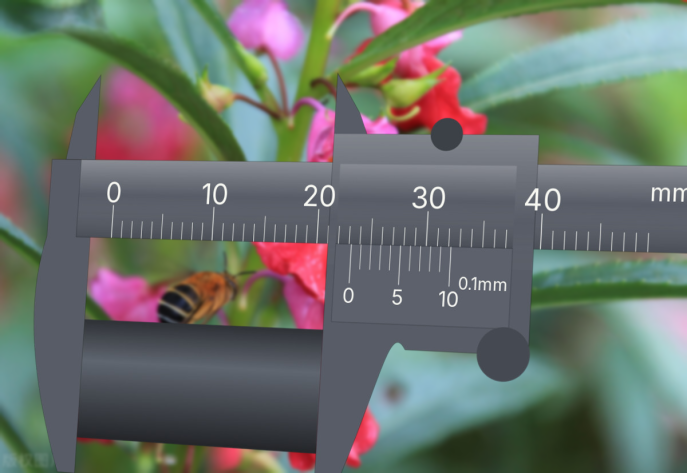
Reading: 23.2,mm
